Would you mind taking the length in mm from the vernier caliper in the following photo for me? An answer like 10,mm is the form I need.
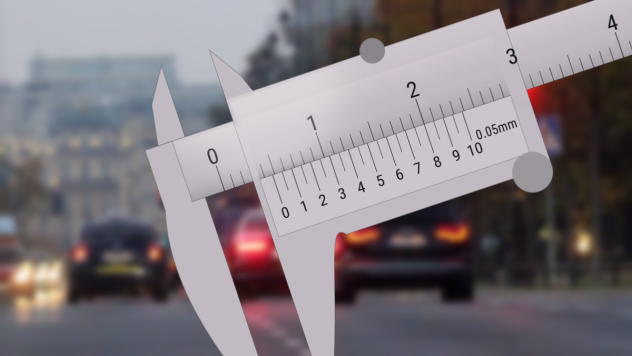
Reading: 4.8,mm
